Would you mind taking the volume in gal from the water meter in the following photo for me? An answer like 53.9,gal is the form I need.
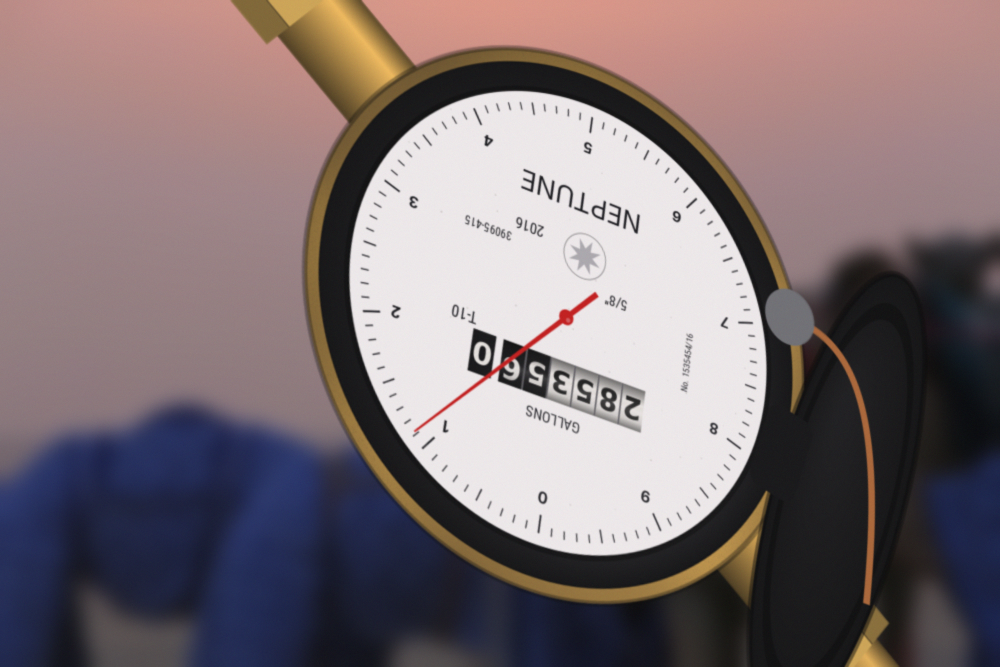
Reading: 2853561.1,gal
